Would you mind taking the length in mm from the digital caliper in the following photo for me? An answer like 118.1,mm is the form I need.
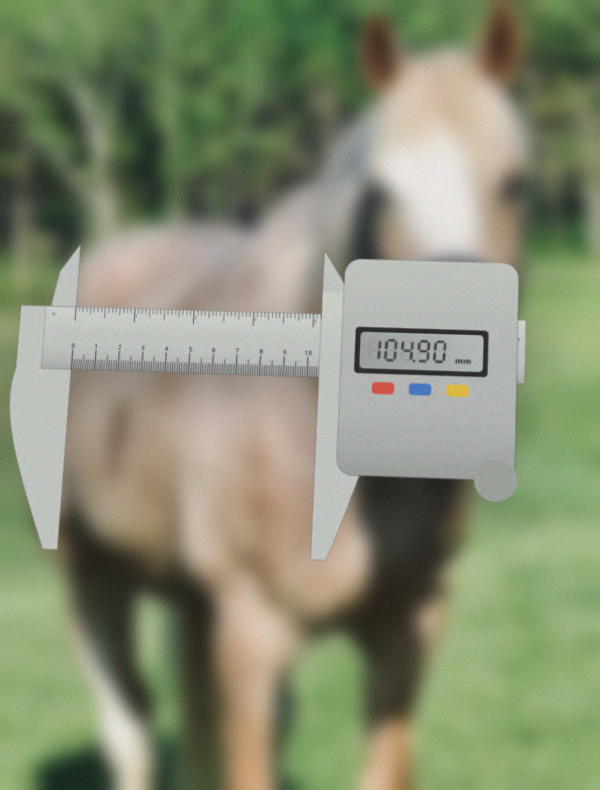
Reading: 104.90,mm
